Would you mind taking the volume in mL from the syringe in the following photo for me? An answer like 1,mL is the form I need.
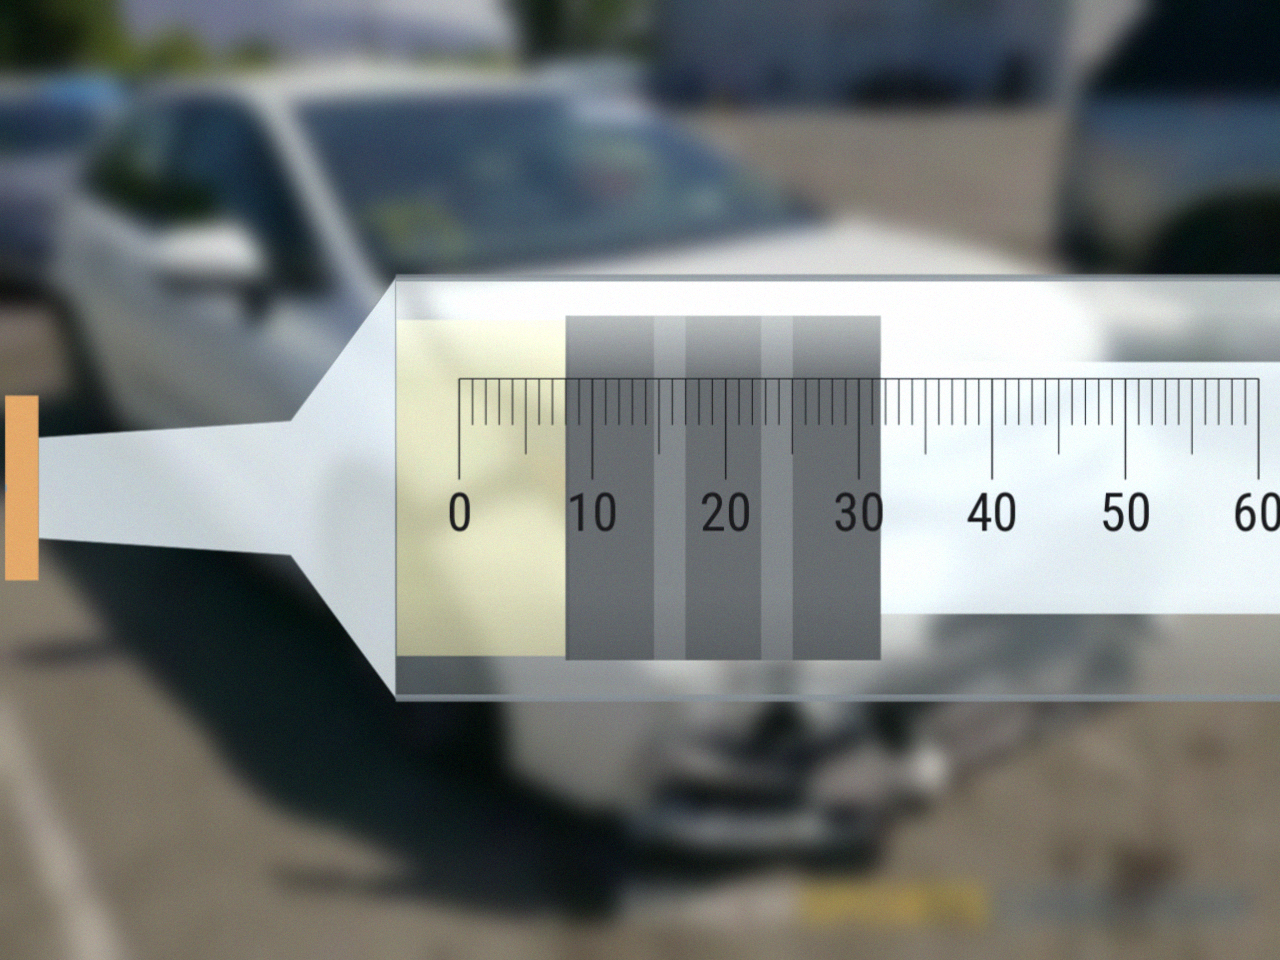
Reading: 8,mL
